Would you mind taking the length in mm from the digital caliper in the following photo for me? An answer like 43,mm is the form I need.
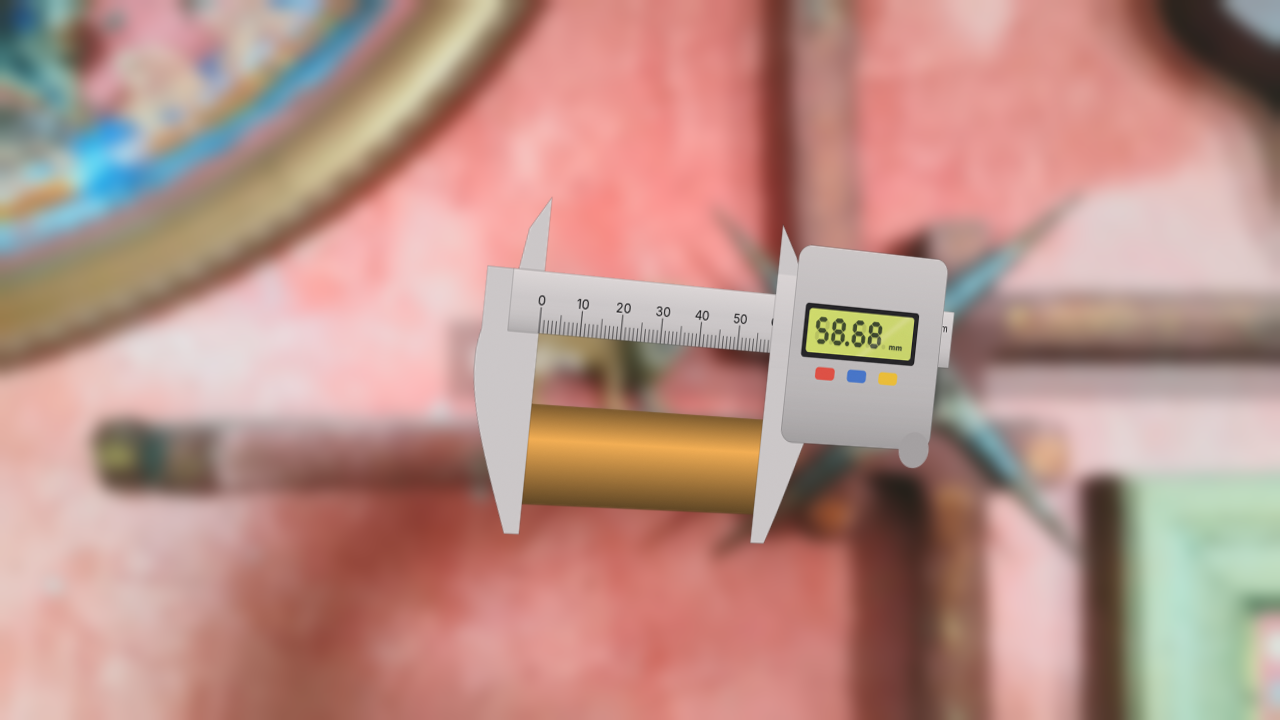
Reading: 58.68,mm
